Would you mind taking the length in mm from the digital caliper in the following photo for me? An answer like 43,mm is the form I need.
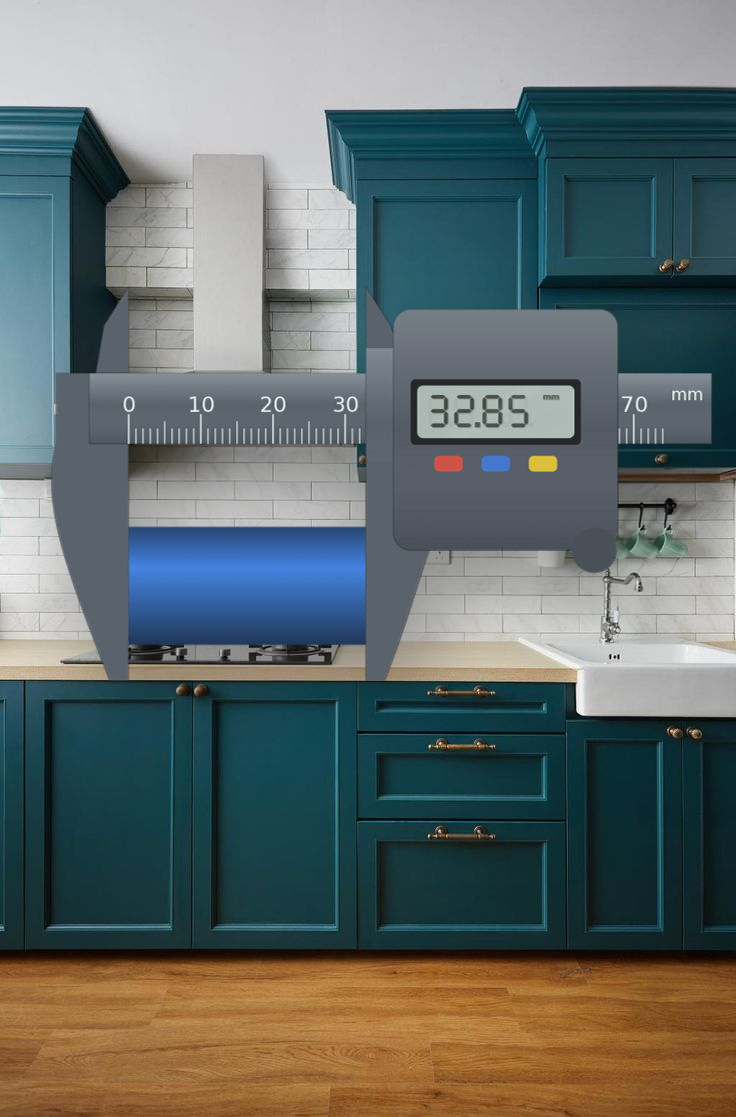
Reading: 32.85,mm
